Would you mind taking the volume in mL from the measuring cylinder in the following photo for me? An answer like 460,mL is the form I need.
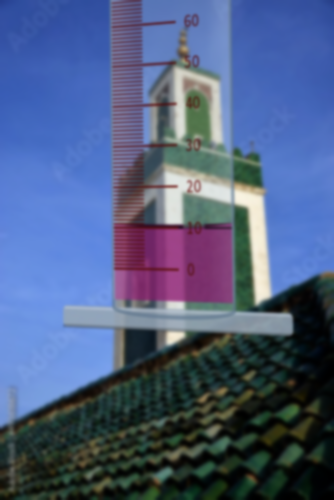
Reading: 10,mL
